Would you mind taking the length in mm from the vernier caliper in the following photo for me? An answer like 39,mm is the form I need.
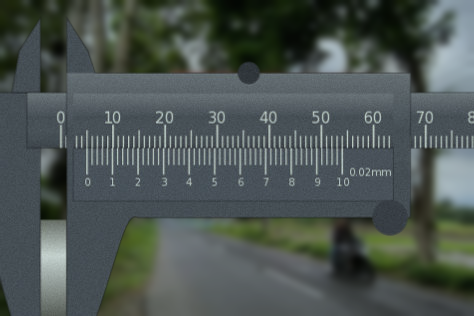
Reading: 5.0,mm
